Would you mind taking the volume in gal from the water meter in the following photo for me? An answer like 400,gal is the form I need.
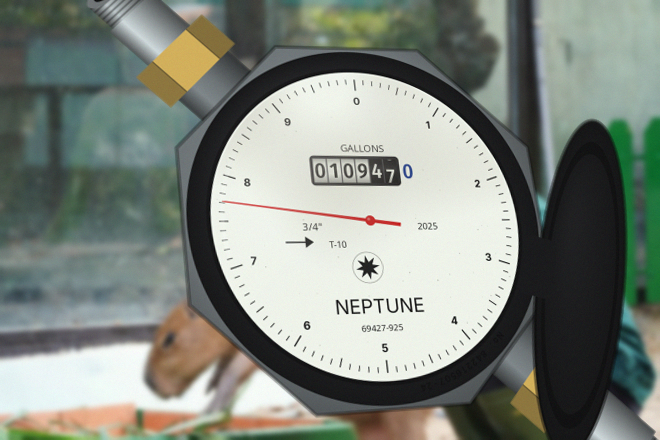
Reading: 109467.7,gal
